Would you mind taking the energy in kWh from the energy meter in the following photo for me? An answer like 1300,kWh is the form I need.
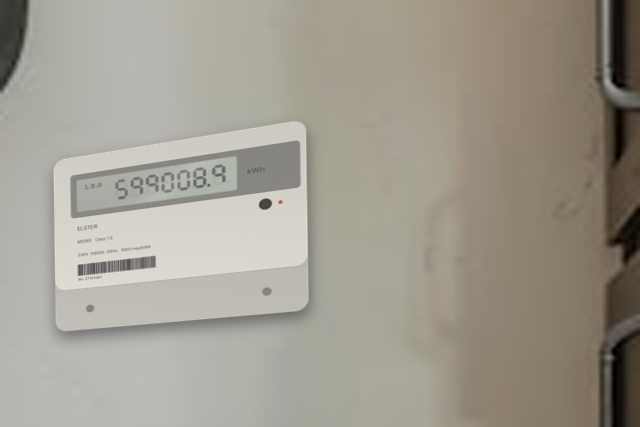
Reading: 599008.9,kWh
